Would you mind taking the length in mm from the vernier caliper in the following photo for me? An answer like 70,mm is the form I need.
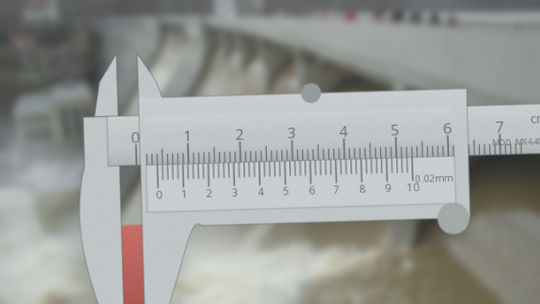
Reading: 4.0,mm
